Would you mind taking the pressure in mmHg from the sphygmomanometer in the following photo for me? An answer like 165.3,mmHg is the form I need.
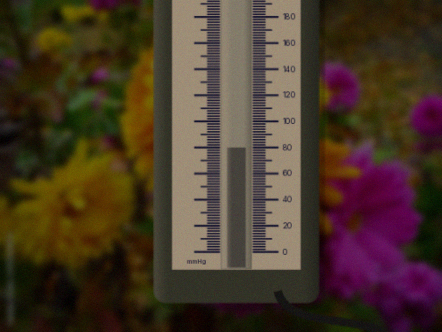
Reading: 80,mmHg
